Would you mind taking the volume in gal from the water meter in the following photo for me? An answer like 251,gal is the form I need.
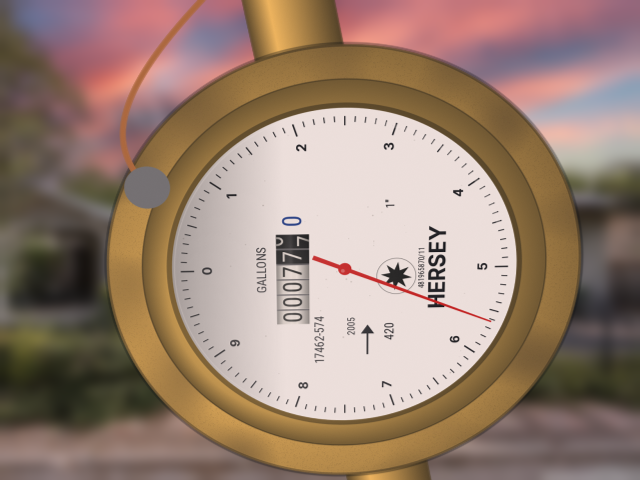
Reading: 7765.6,gal
